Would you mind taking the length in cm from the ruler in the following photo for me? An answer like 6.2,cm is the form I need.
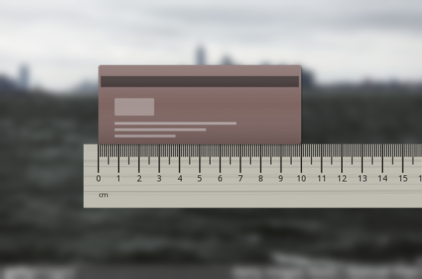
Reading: 10,cm
